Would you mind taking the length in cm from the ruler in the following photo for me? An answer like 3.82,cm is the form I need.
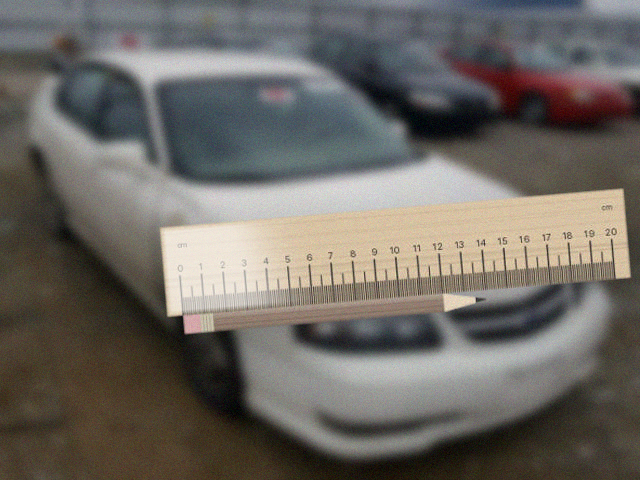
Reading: 14,cm
